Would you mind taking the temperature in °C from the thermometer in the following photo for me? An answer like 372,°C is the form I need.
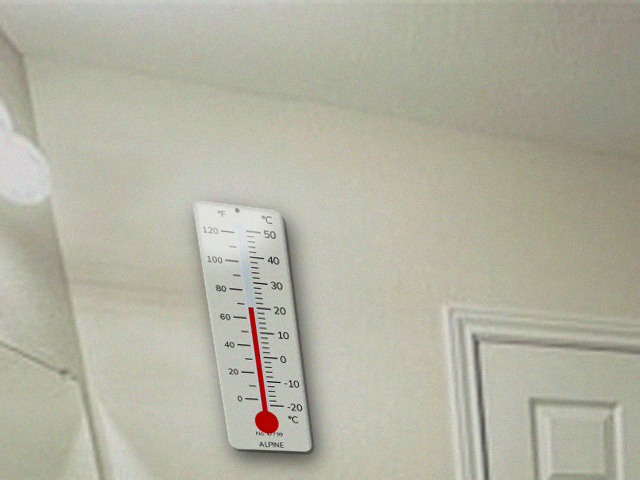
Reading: 20,°C
